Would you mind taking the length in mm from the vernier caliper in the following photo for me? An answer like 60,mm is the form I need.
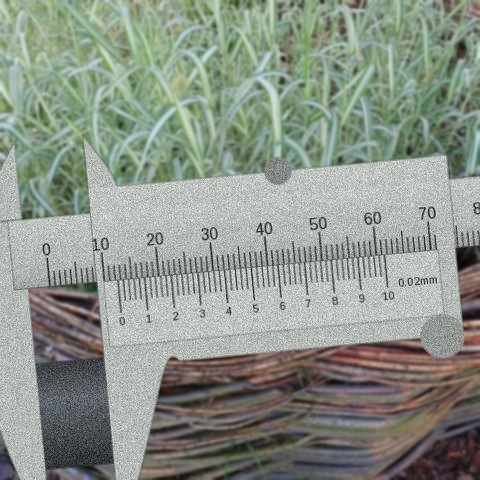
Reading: 12.5,mm
